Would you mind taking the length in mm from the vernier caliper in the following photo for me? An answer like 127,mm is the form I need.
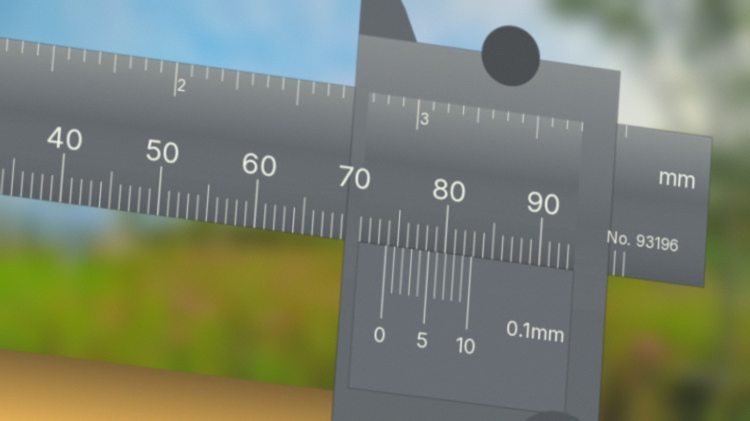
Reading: 73.8,mm
